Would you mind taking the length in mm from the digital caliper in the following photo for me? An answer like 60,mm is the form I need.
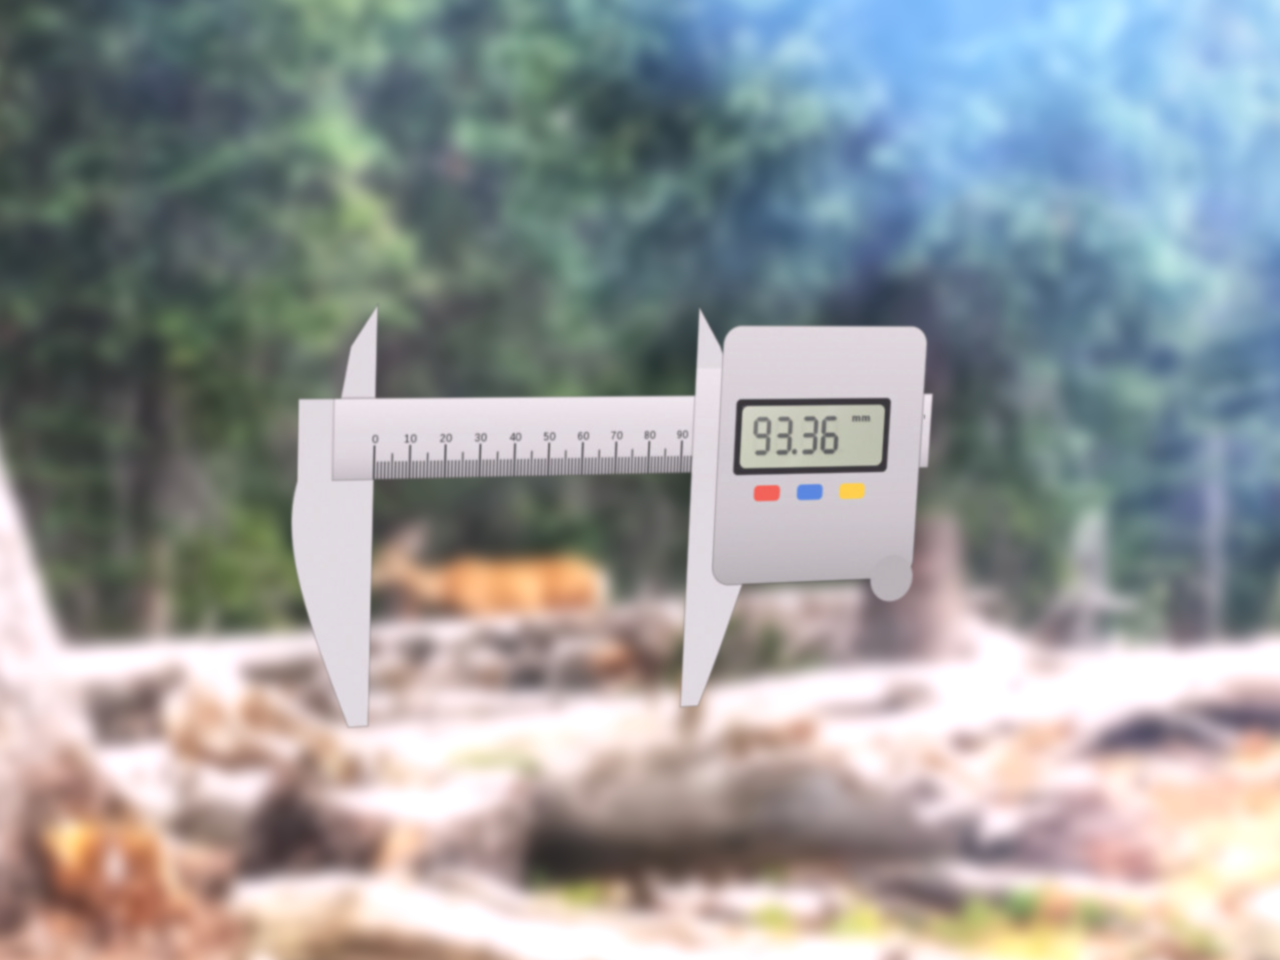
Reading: 93.36,mm
